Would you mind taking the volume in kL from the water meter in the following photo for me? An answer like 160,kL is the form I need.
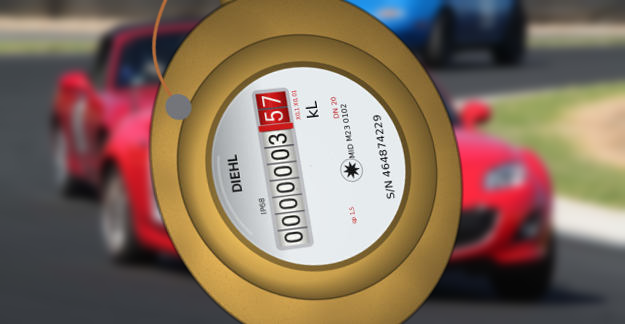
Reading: 3.57,kL
